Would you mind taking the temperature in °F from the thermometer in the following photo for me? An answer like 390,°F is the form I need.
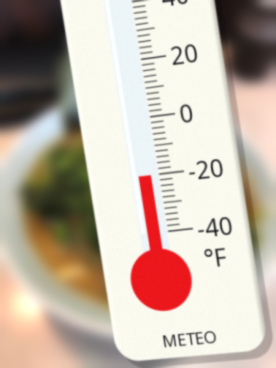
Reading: -20,°F
